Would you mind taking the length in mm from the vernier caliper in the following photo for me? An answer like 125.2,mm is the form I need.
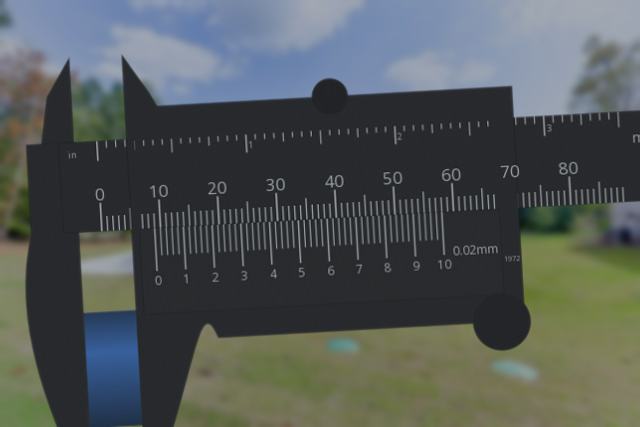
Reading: 9.0,mm
